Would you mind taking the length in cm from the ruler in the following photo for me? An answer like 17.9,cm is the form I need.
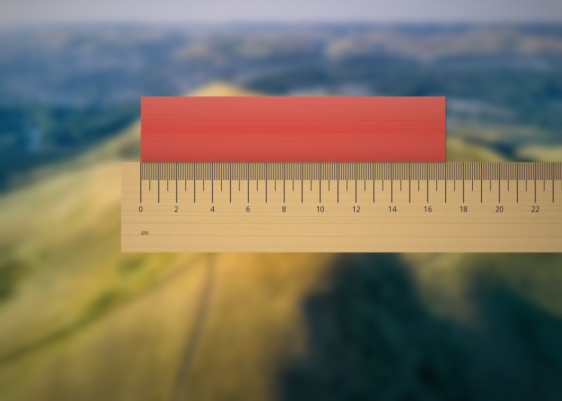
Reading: 17,cm
